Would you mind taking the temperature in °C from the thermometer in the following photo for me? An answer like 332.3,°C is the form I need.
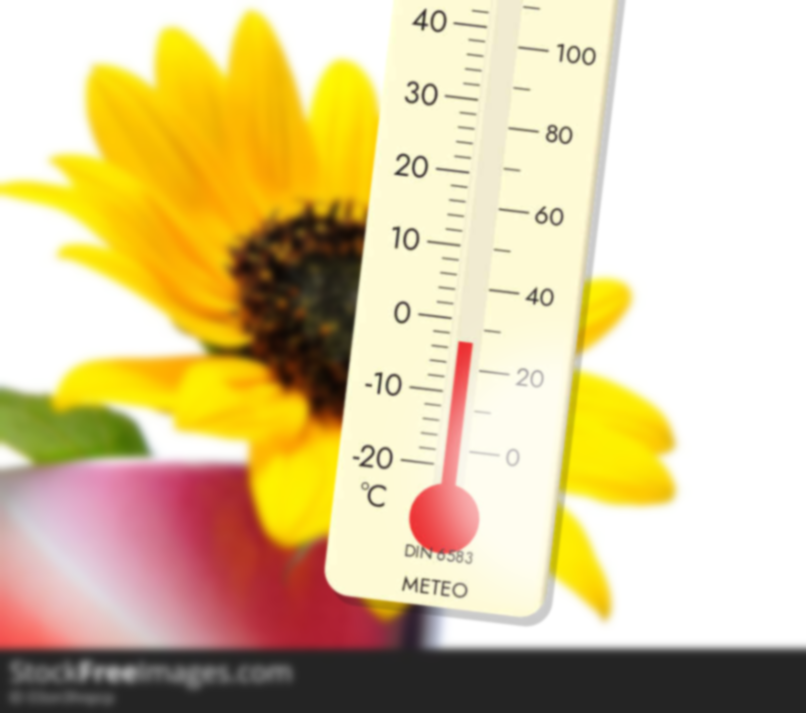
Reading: -3,°C
